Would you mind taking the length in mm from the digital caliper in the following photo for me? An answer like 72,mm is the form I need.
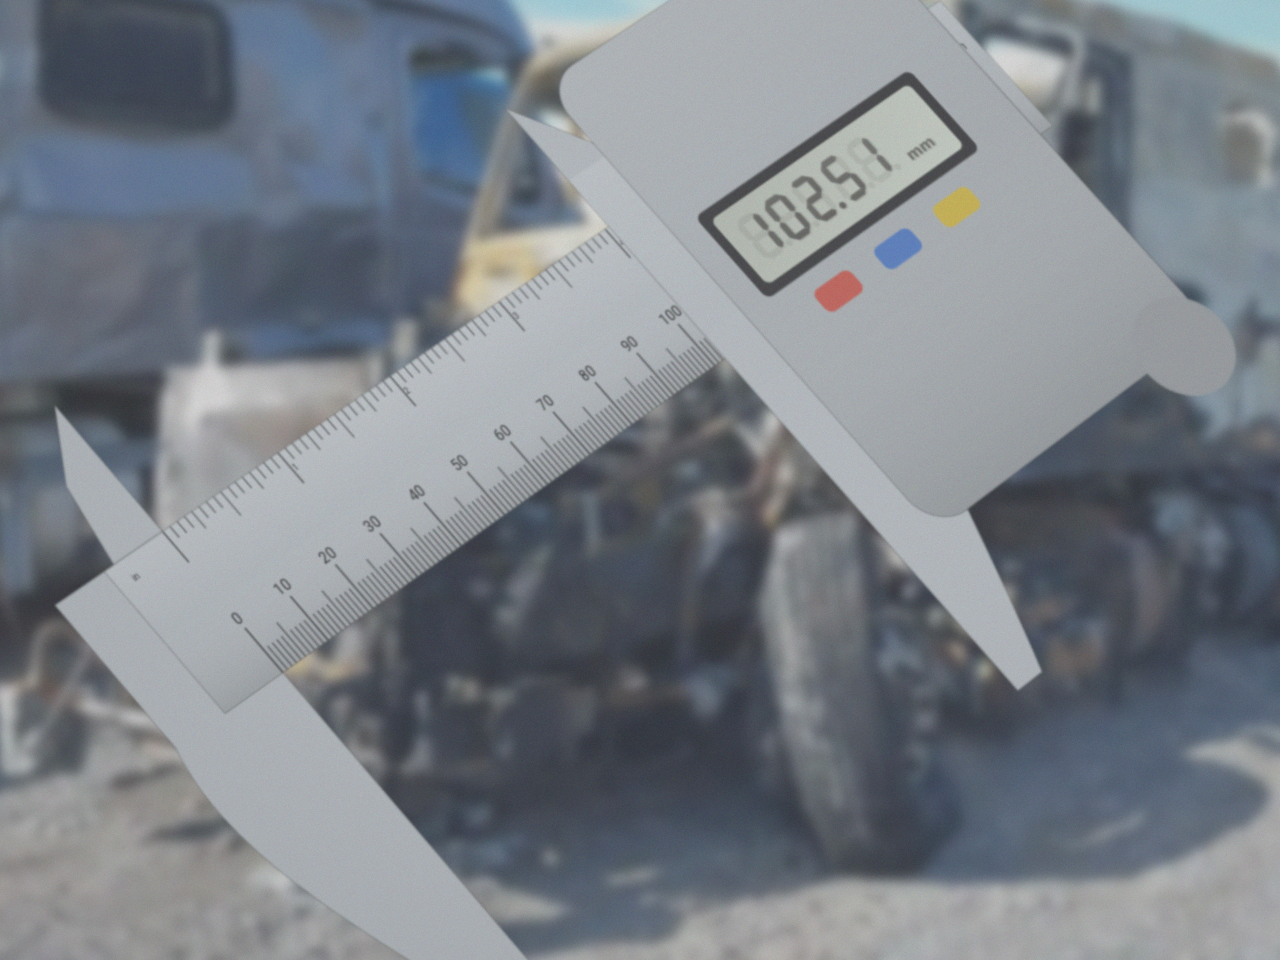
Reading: 102.51,mm
